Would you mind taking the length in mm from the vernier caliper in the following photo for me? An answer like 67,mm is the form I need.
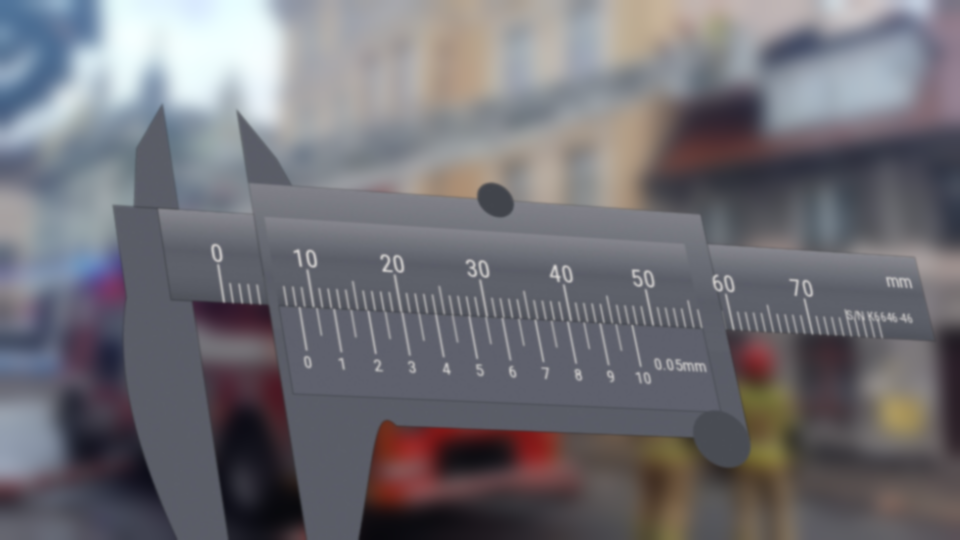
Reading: 8.4,mm
